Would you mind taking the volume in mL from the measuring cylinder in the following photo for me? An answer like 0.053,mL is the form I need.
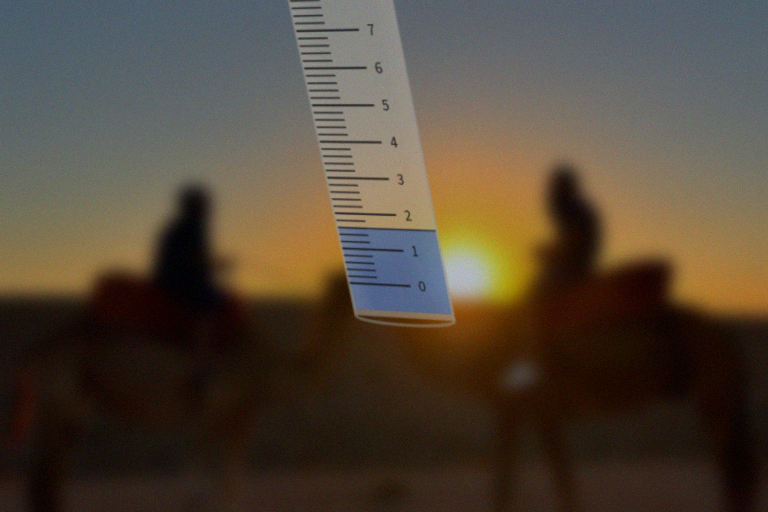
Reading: 1.6,mL
